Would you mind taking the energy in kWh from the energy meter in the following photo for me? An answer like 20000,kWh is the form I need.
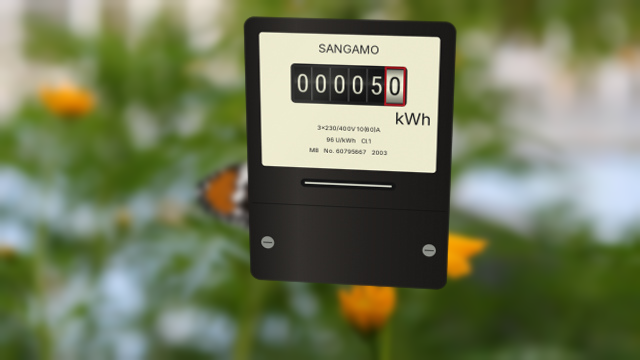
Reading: 5.0,kWh
